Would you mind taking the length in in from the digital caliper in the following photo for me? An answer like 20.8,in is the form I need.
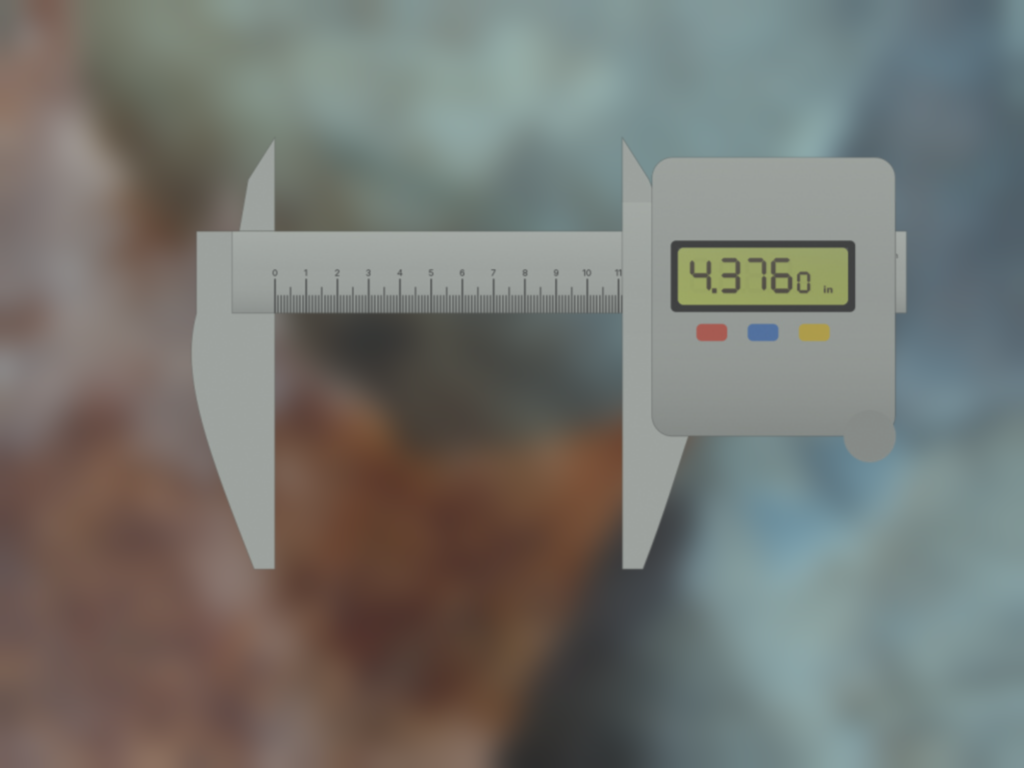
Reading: 4.3760,in
